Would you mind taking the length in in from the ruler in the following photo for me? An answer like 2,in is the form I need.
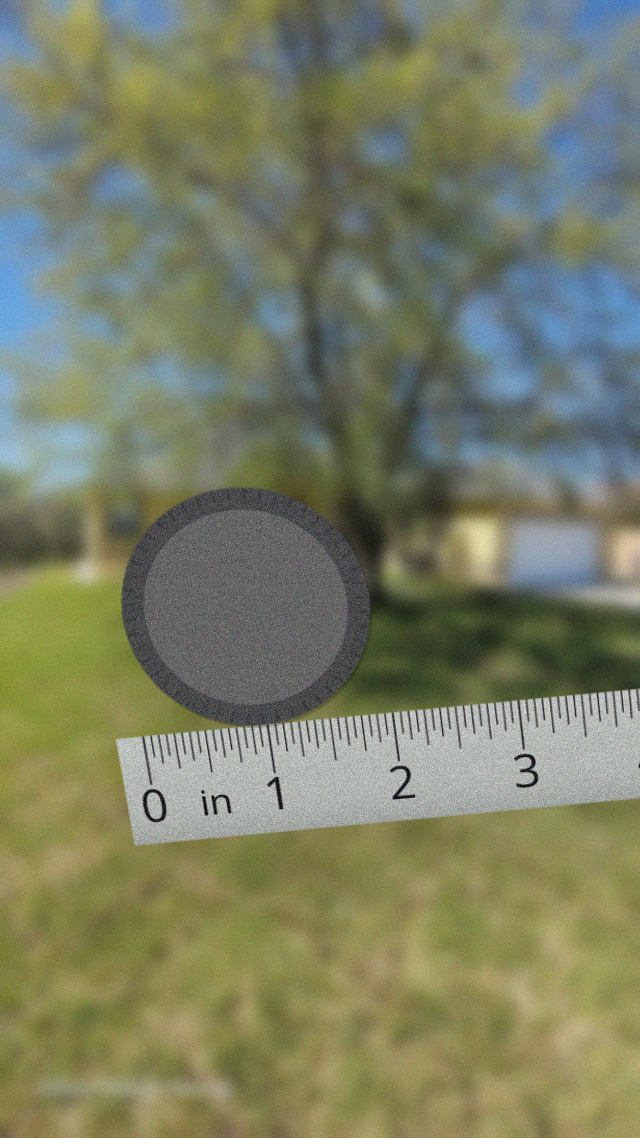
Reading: 1.9375,in
